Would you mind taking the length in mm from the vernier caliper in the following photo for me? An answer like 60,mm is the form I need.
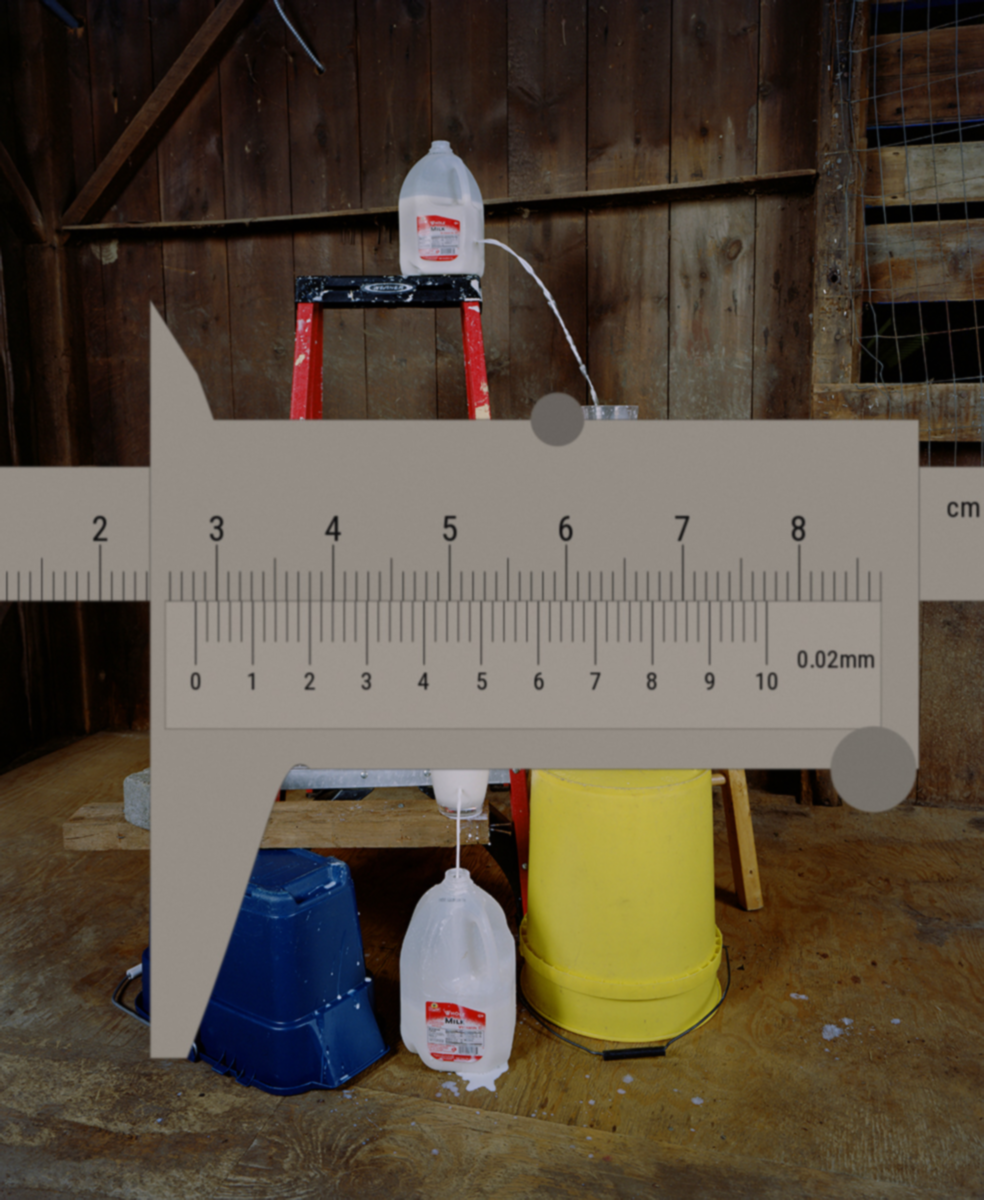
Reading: 28.2,mm
